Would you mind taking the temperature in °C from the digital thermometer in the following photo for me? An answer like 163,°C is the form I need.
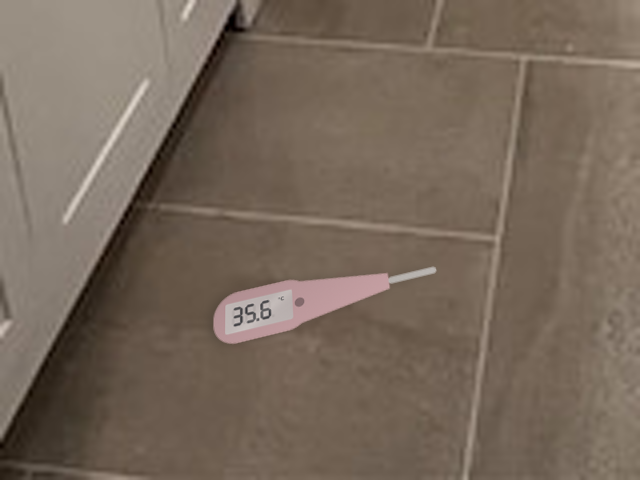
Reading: 35.6,°C
